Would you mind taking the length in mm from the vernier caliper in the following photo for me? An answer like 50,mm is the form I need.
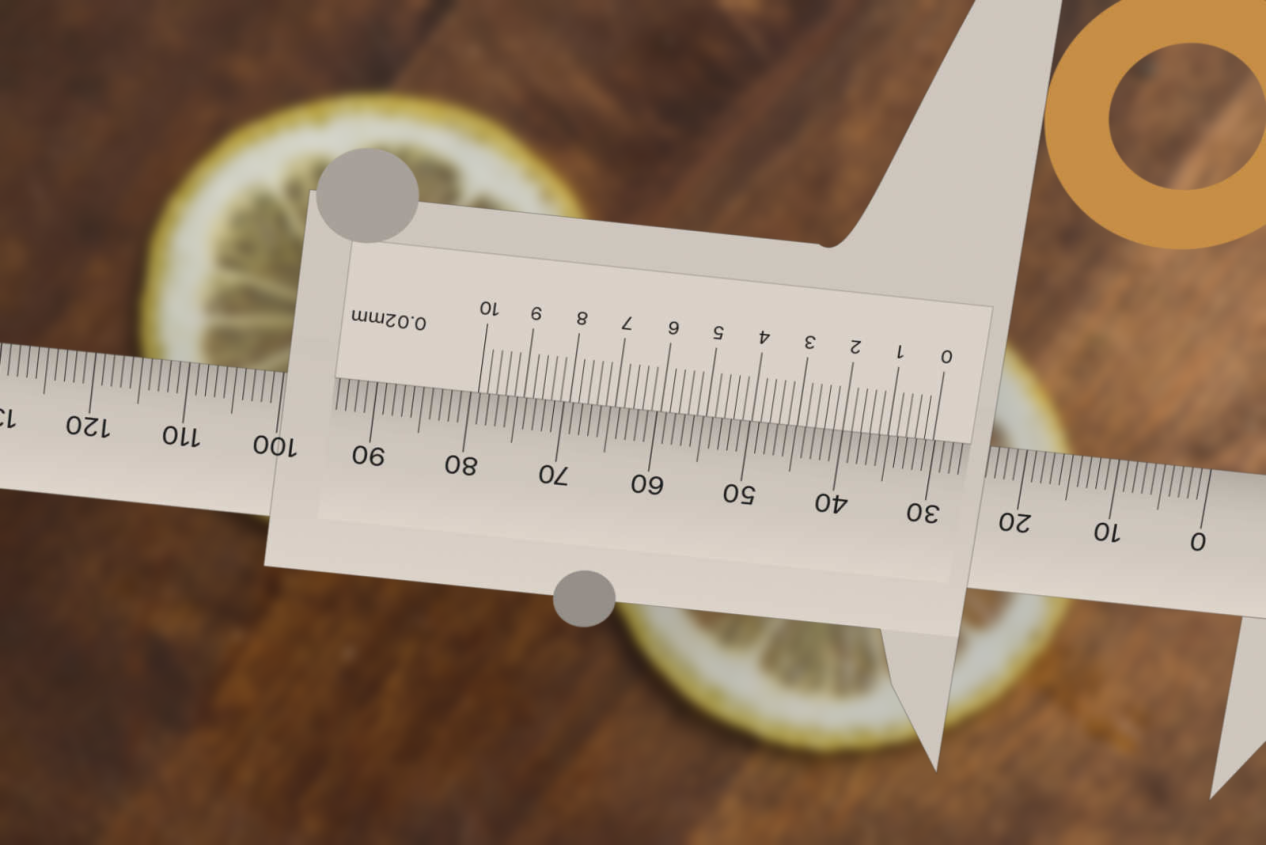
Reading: 30.2,mm
